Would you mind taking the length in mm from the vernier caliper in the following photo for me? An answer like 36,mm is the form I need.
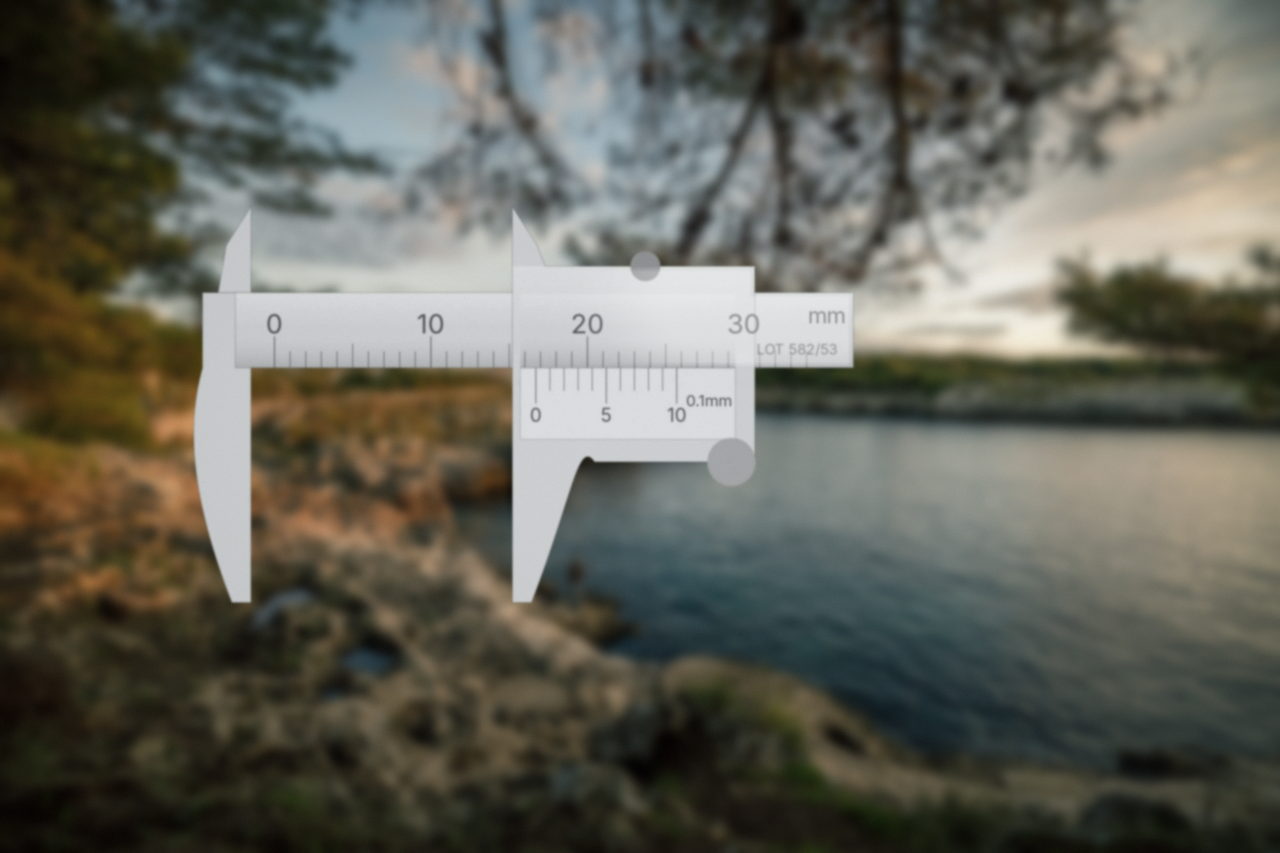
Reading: 16.7,mm
